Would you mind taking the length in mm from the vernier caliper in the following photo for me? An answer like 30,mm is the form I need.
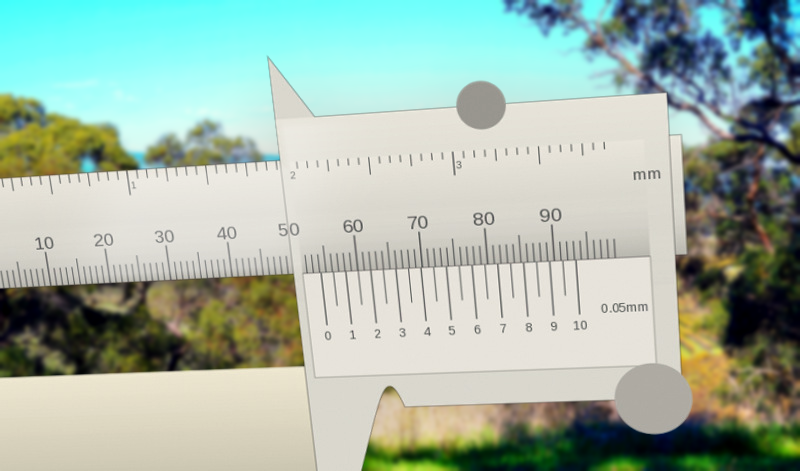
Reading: 54.2,mm
